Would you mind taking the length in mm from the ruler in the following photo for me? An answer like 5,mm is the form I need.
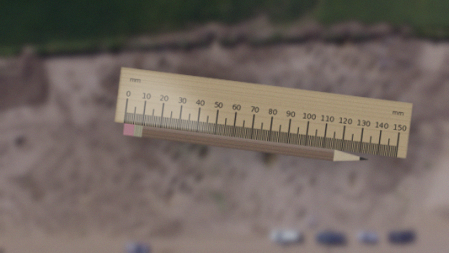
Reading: 135,mm
